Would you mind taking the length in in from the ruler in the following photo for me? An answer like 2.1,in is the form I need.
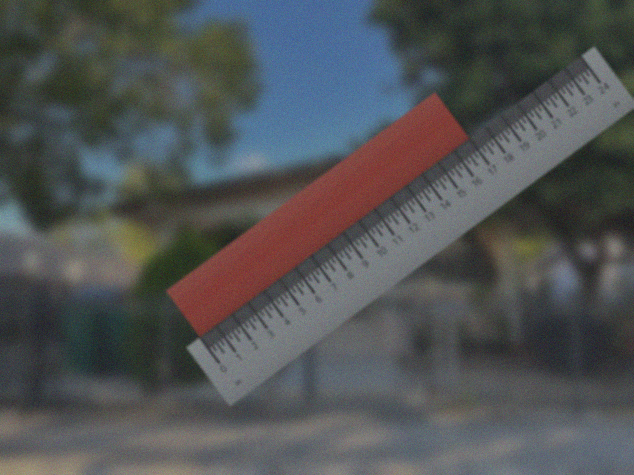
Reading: 17,in
